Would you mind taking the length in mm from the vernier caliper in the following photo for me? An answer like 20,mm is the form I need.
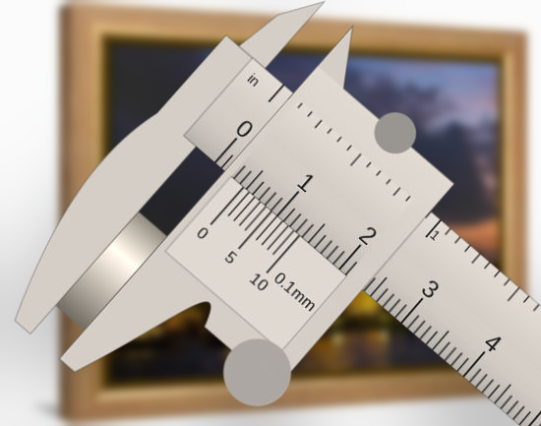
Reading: 4.6,mm
